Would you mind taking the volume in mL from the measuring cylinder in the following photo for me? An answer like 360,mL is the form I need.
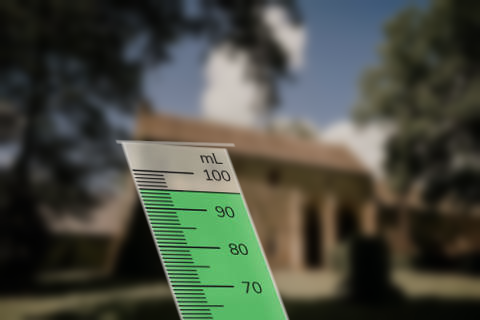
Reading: 95,mL
